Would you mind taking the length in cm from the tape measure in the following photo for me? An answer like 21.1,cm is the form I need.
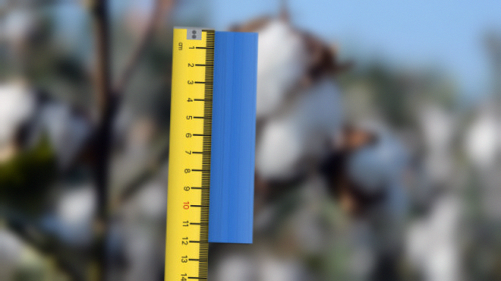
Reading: 12,cm
